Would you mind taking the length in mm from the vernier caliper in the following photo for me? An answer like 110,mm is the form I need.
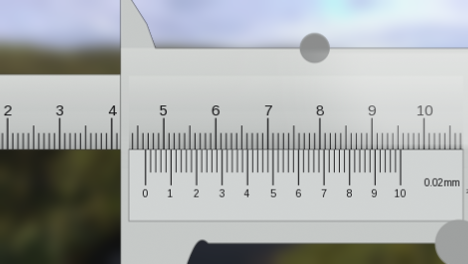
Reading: 46.5,mm
